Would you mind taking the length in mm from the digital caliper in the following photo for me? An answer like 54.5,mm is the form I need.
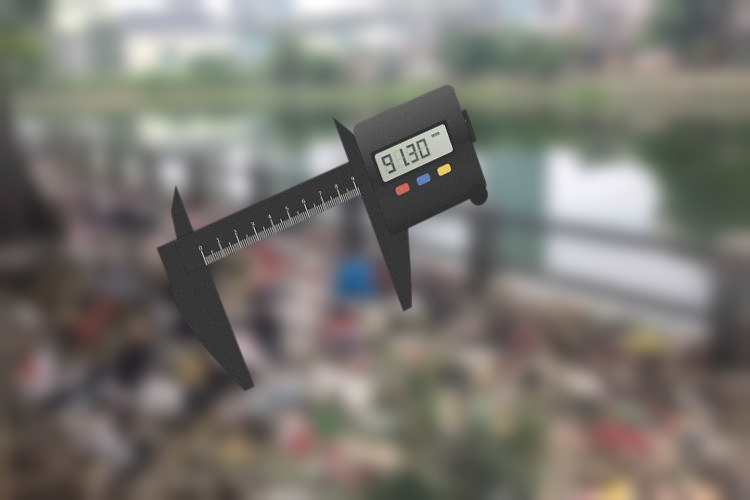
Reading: 91.30,mm
